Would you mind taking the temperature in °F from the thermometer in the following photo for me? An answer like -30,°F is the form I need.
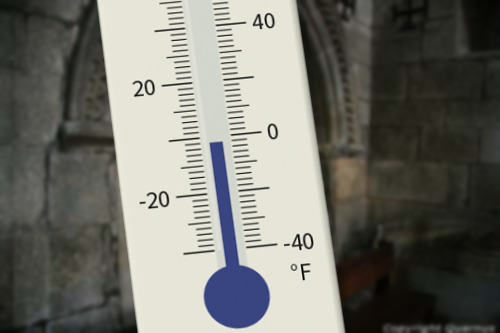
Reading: -2,°F
